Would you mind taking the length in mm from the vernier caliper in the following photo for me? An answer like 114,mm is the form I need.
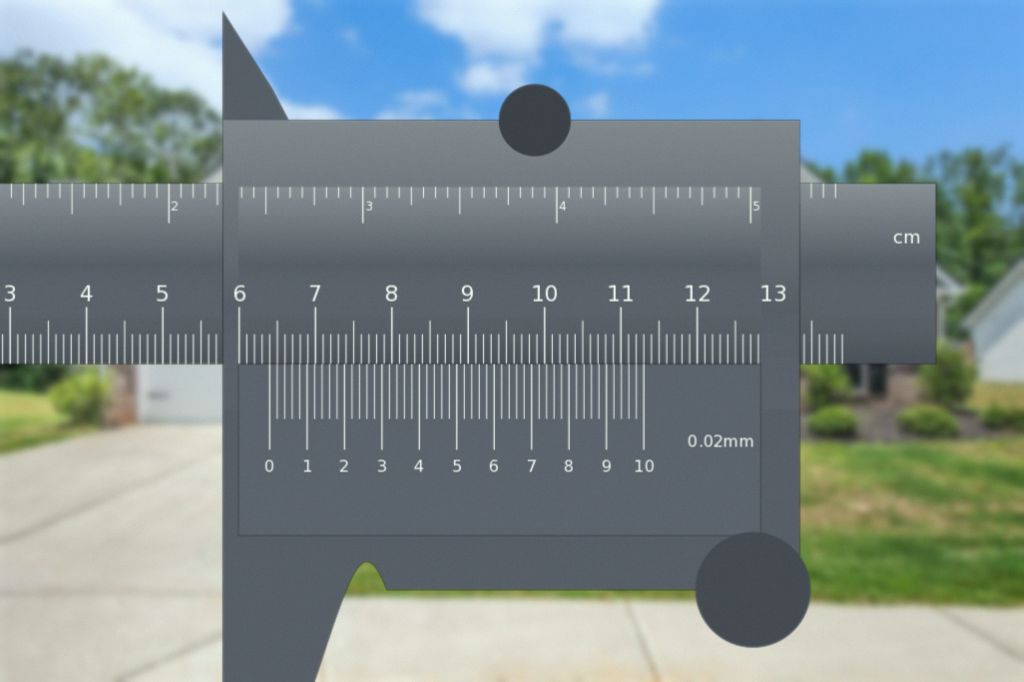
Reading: 64.0,mm
